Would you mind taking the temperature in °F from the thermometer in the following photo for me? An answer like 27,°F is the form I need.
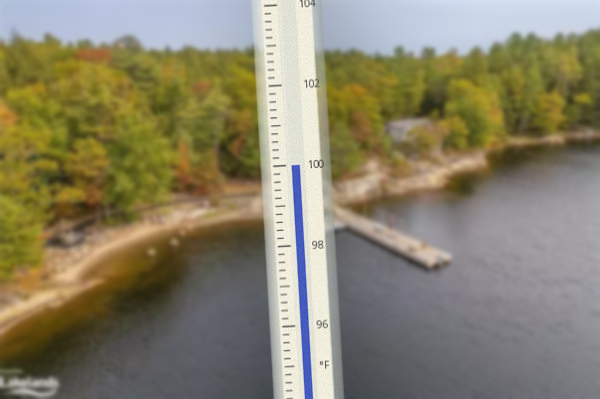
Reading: 100,°F
